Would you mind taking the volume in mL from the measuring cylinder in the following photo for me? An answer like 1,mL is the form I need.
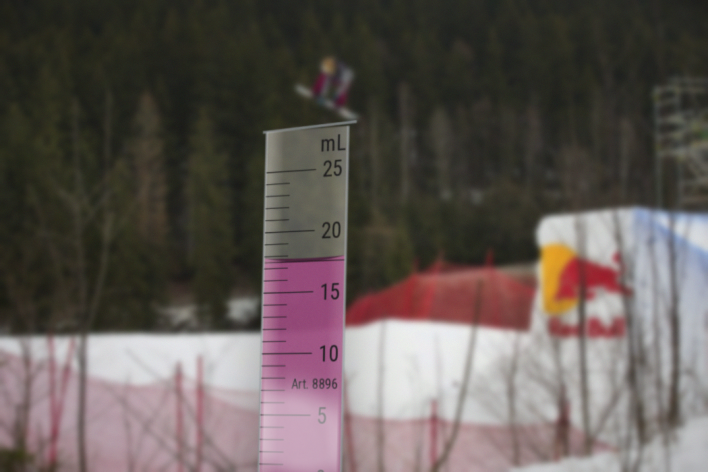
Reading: 17.5,mL
